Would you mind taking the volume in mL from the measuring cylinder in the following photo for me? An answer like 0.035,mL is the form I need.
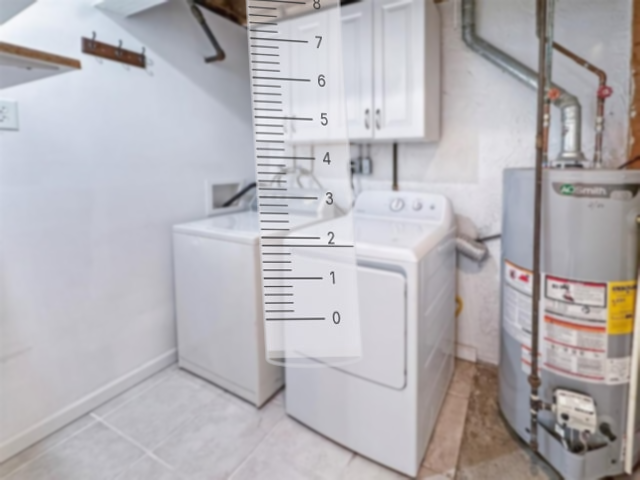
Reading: 1.8,mL
